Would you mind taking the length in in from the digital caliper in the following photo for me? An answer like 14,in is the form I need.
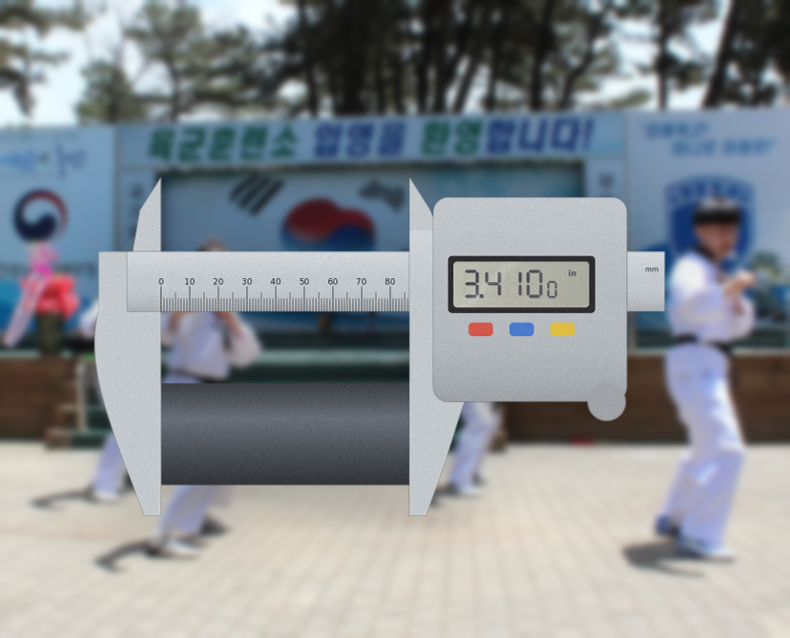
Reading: 3.4100,in
